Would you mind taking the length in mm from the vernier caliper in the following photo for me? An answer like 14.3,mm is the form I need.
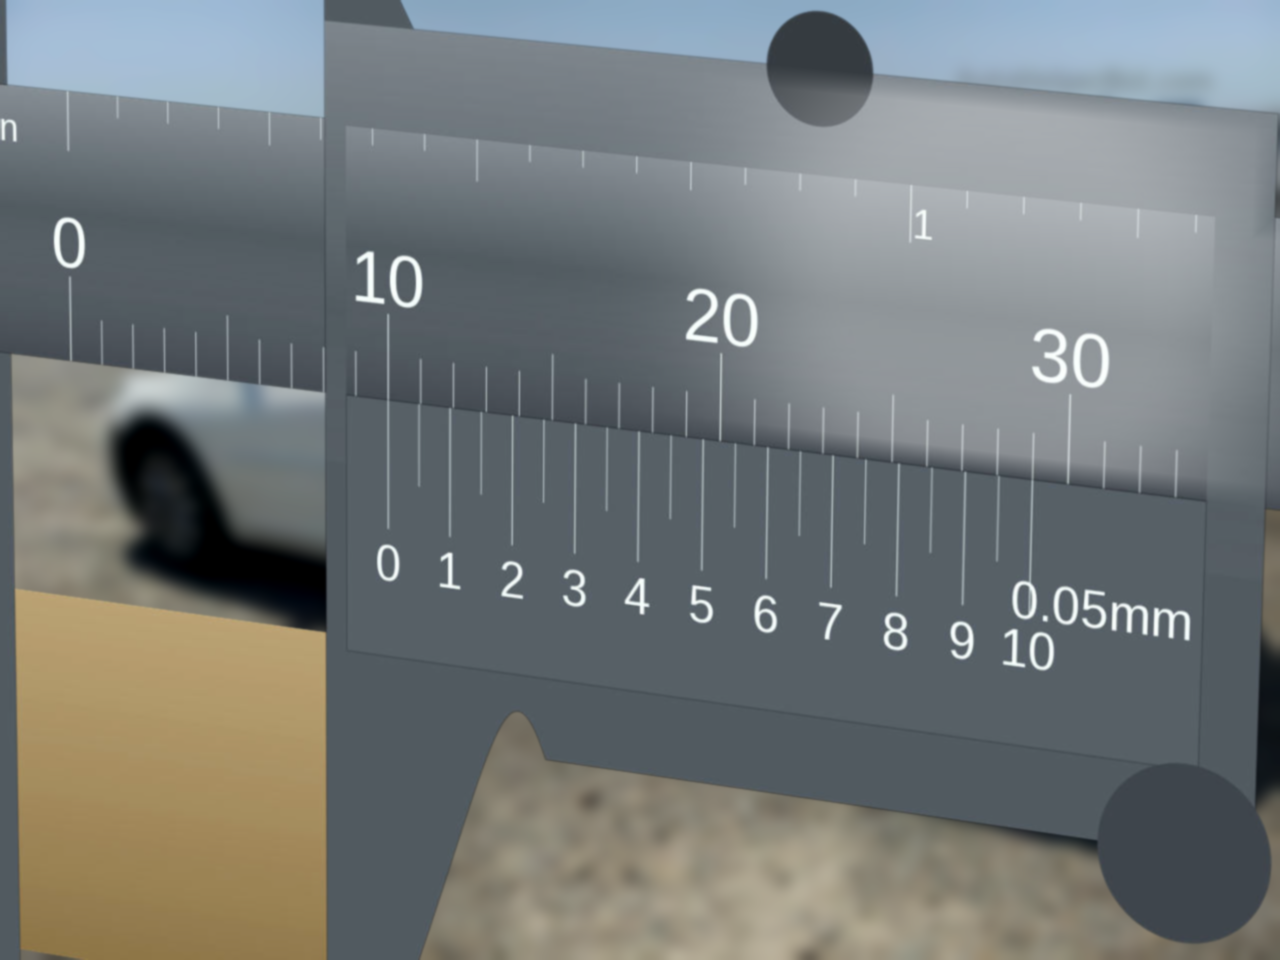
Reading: 10.00,mm
